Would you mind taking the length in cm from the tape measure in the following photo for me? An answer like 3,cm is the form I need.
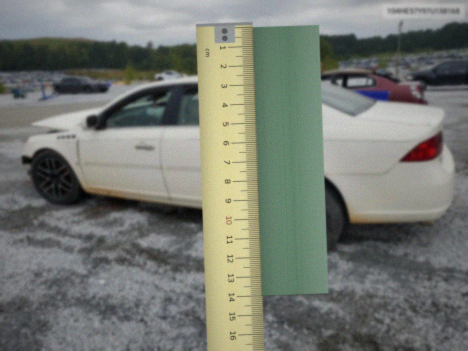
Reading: 14,cm
